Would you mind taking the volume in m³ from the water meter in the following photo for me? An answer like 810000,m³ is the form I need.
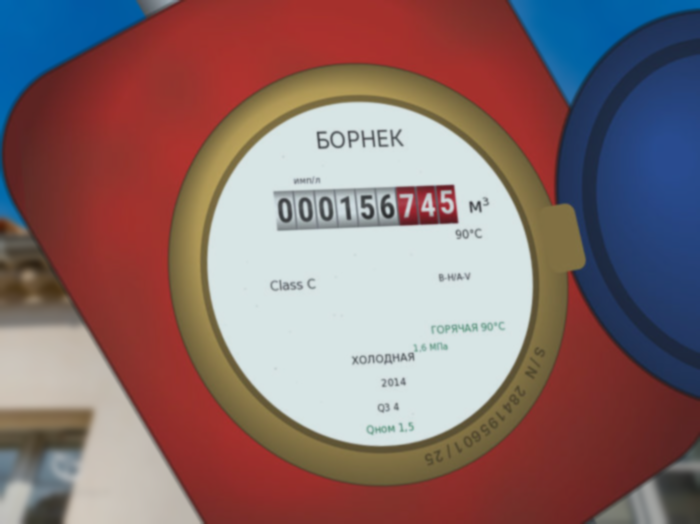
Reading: 156.745,m³
